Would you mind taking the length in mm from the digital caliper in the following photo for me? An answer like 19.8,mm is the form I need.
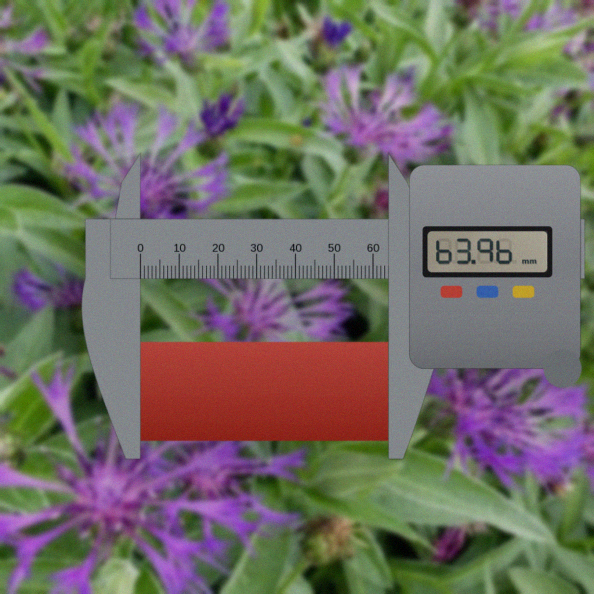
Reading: 63.96,mm
